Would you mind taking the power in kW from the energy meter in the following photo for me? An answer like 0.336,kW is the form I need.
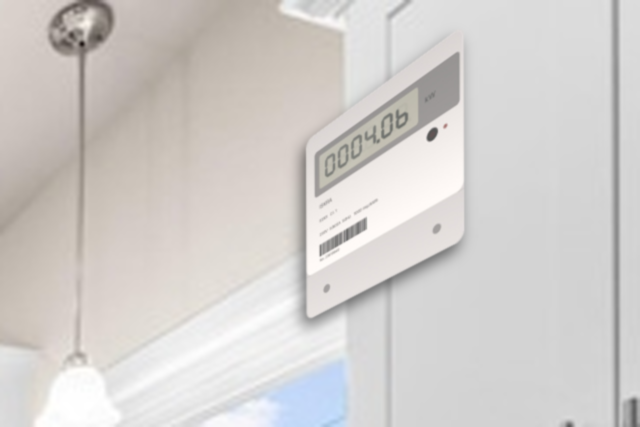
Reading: 4.06,kW
